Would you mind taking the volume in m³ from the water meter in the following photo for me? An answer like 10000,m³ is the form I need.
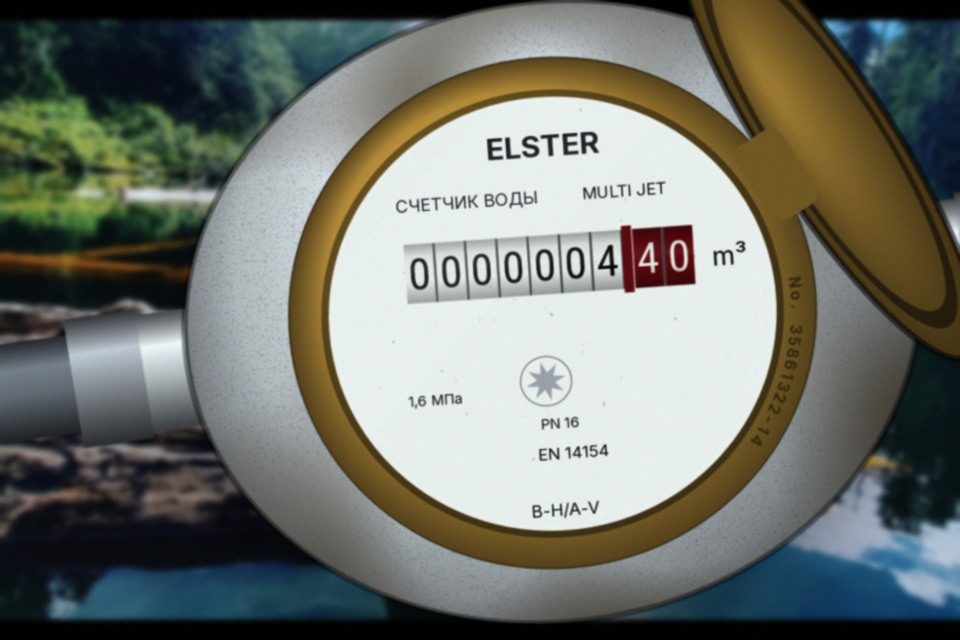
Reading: 4.40,m³
